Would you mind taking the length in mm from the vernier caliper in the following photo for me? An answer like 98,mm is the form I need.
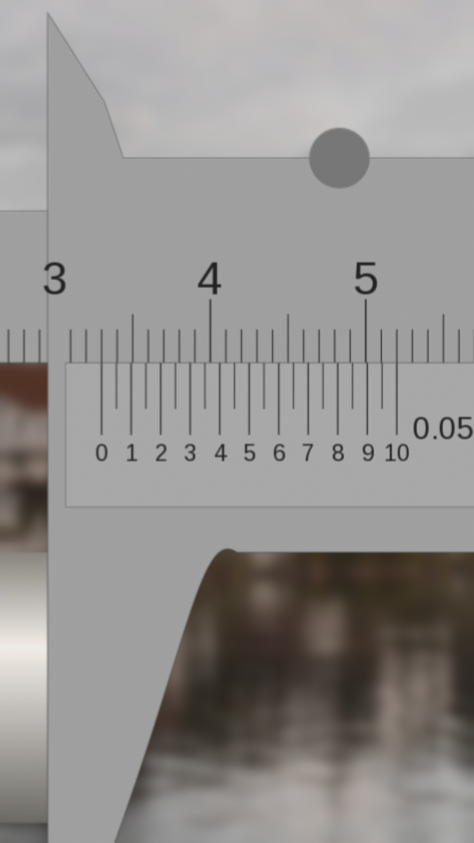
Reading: 33.0,mm
